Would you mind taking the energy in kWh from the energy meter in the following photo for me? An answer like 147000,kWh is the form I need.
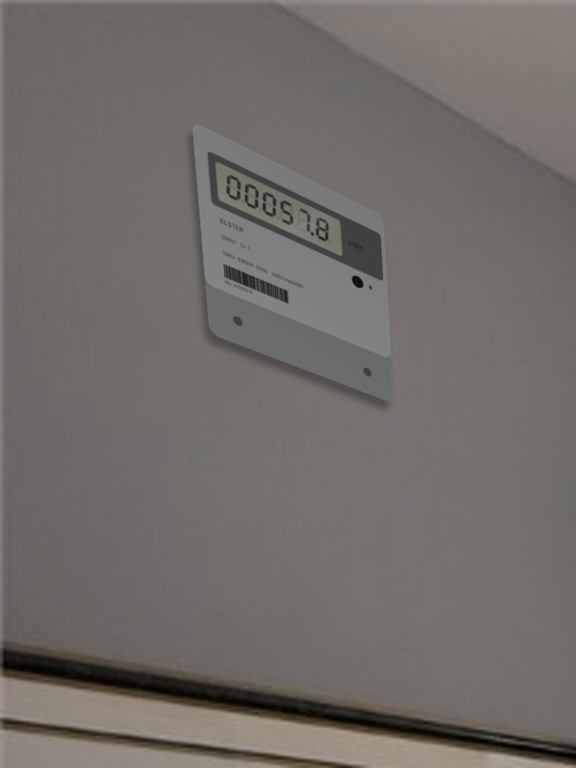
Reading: 57.8,kWh
